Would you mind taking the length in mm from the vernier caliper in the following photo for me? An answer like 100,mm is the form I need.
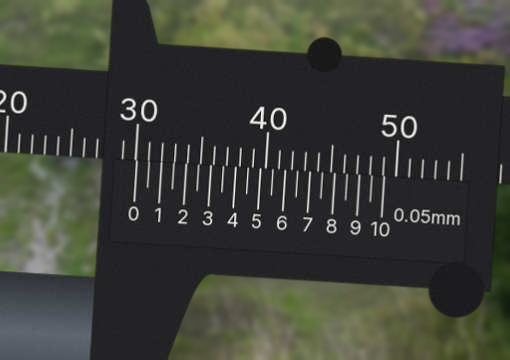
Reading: 30.1,mm
